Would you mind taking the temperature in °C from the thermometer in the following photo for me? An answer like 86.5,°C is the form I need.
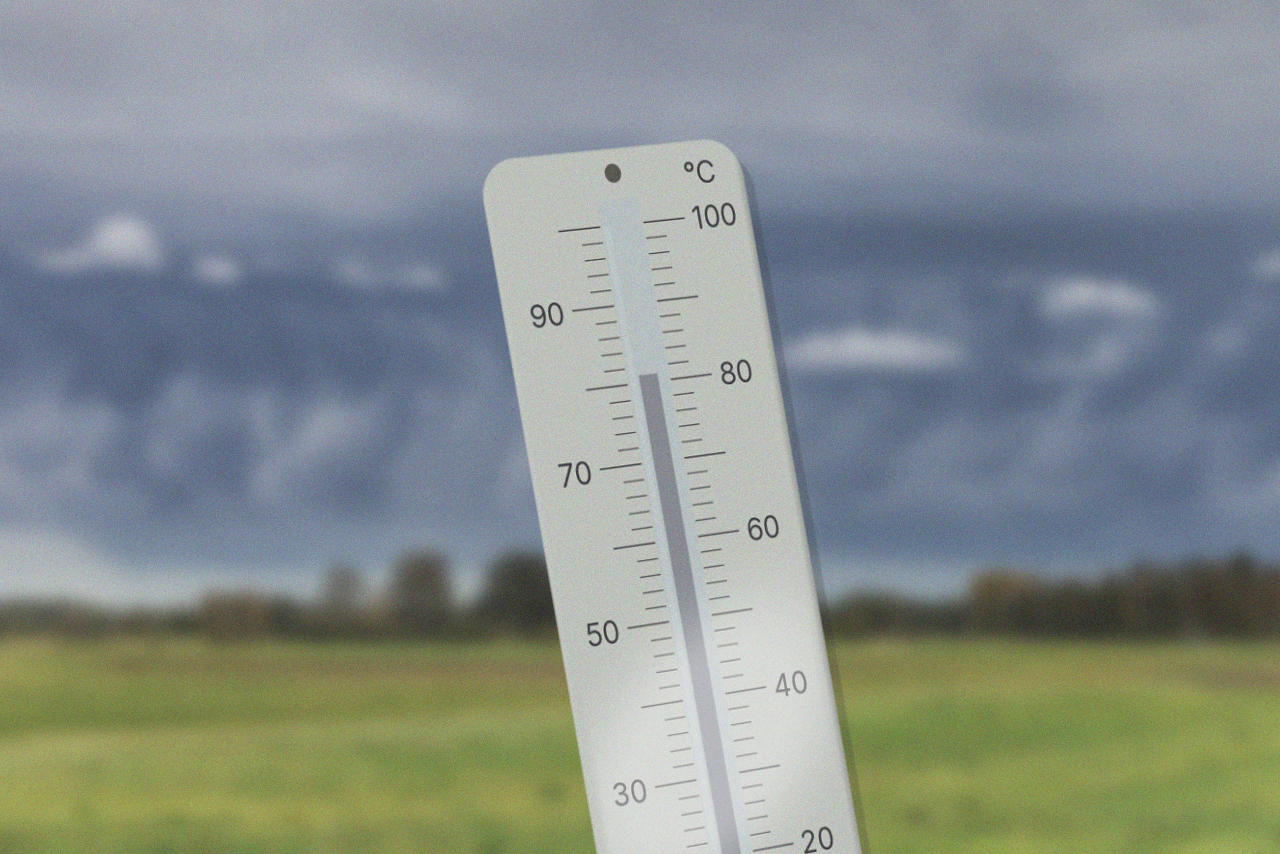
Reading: 81,°C
